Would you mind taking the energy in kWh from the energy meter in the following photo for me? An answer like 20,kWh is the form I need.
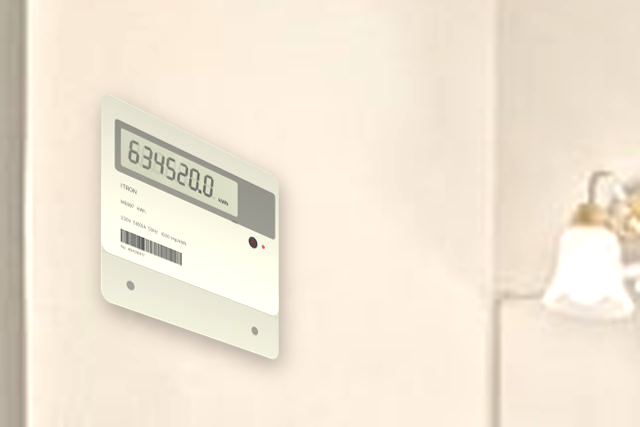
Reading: 634520.0,kWh
